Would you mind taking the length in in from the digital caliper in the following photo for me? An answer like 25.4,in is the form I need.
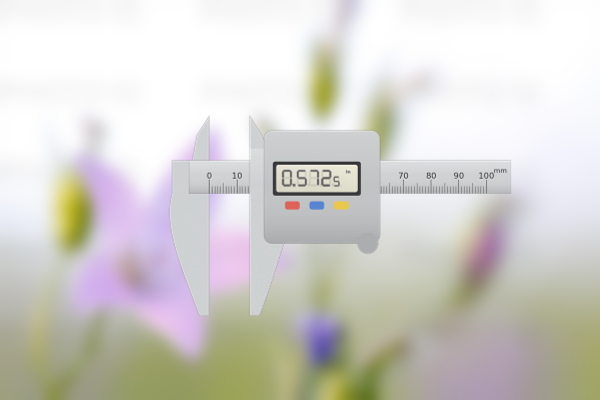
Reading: 0.5725,in
